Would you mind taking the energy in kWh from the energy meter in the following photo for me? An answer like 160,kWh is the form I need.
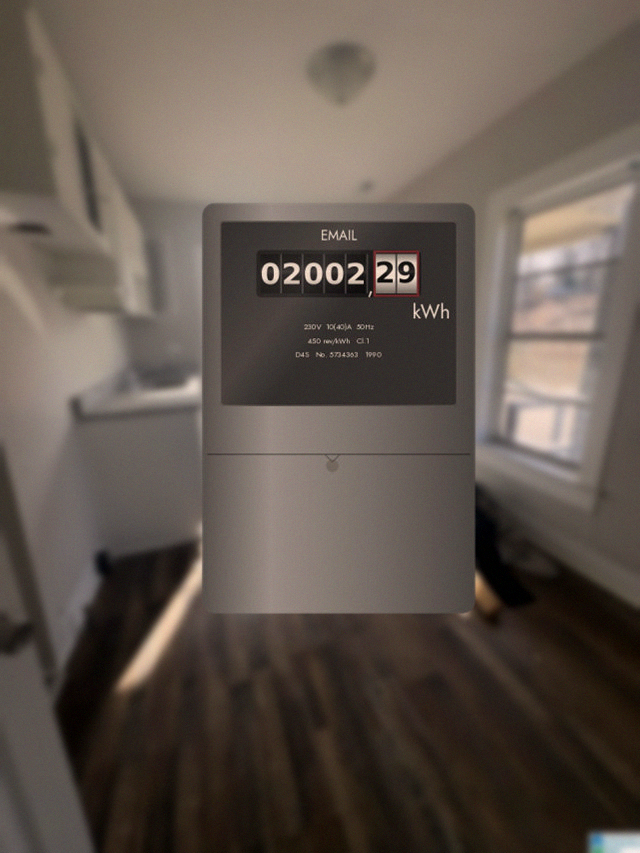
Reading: 2002.29,kWh
